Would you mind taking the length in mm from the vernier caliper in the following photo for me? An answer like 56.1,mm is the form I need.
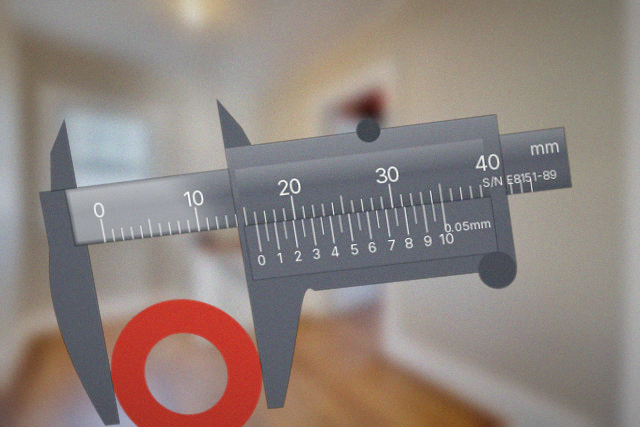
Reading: 16.0,mm
